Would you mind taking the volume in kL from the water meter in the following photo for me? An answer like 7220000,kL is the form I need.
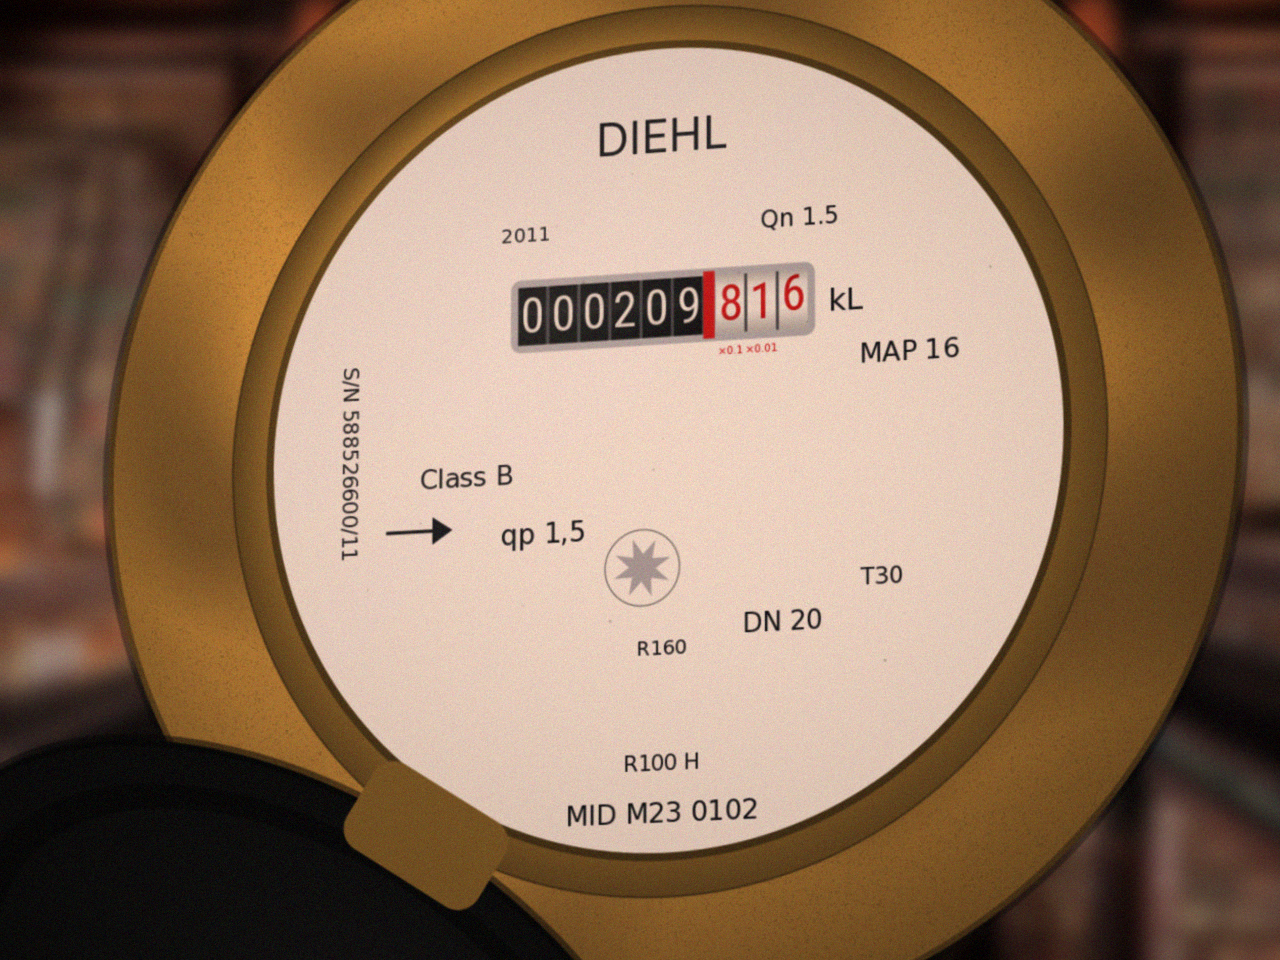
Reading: 209.816,kL
